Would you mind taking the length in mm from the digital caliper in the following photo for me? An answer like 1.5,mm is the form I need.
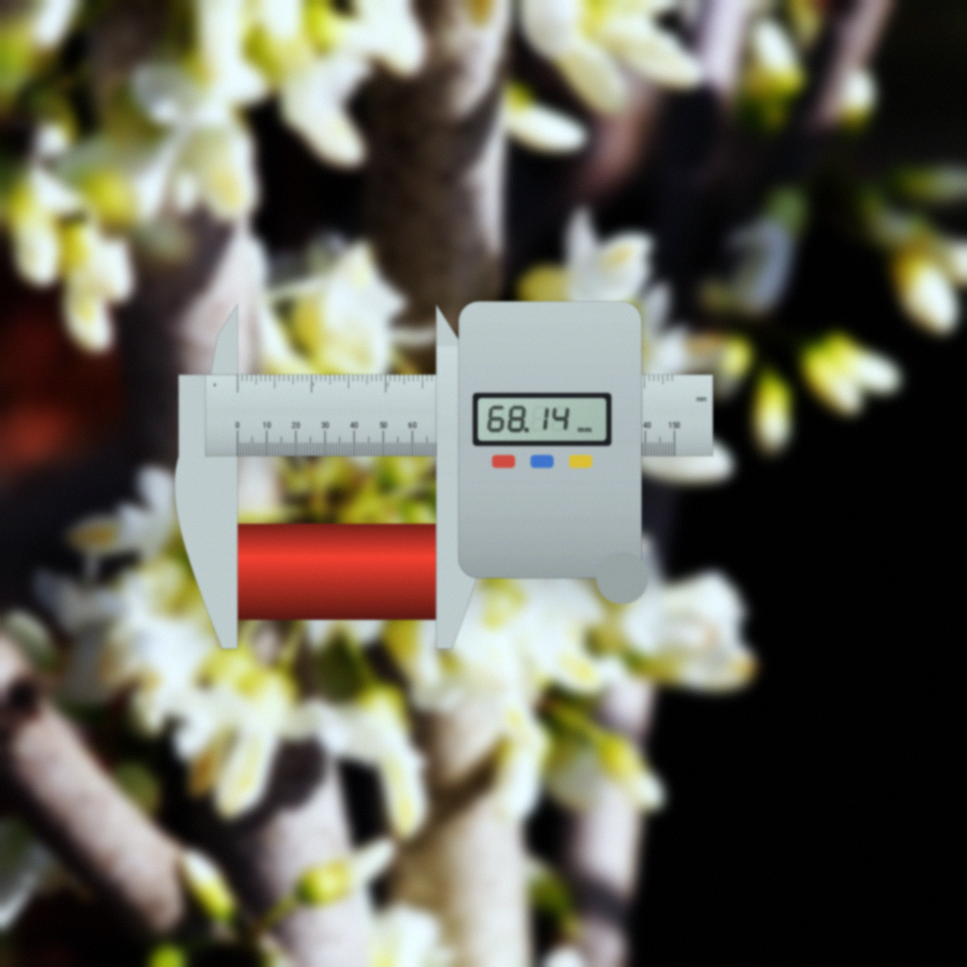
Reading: 68.14,mm
